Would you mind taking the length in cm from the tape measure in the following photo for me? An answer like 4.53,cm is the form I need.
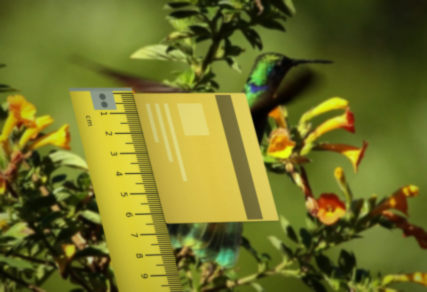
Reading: 6.5,cm
